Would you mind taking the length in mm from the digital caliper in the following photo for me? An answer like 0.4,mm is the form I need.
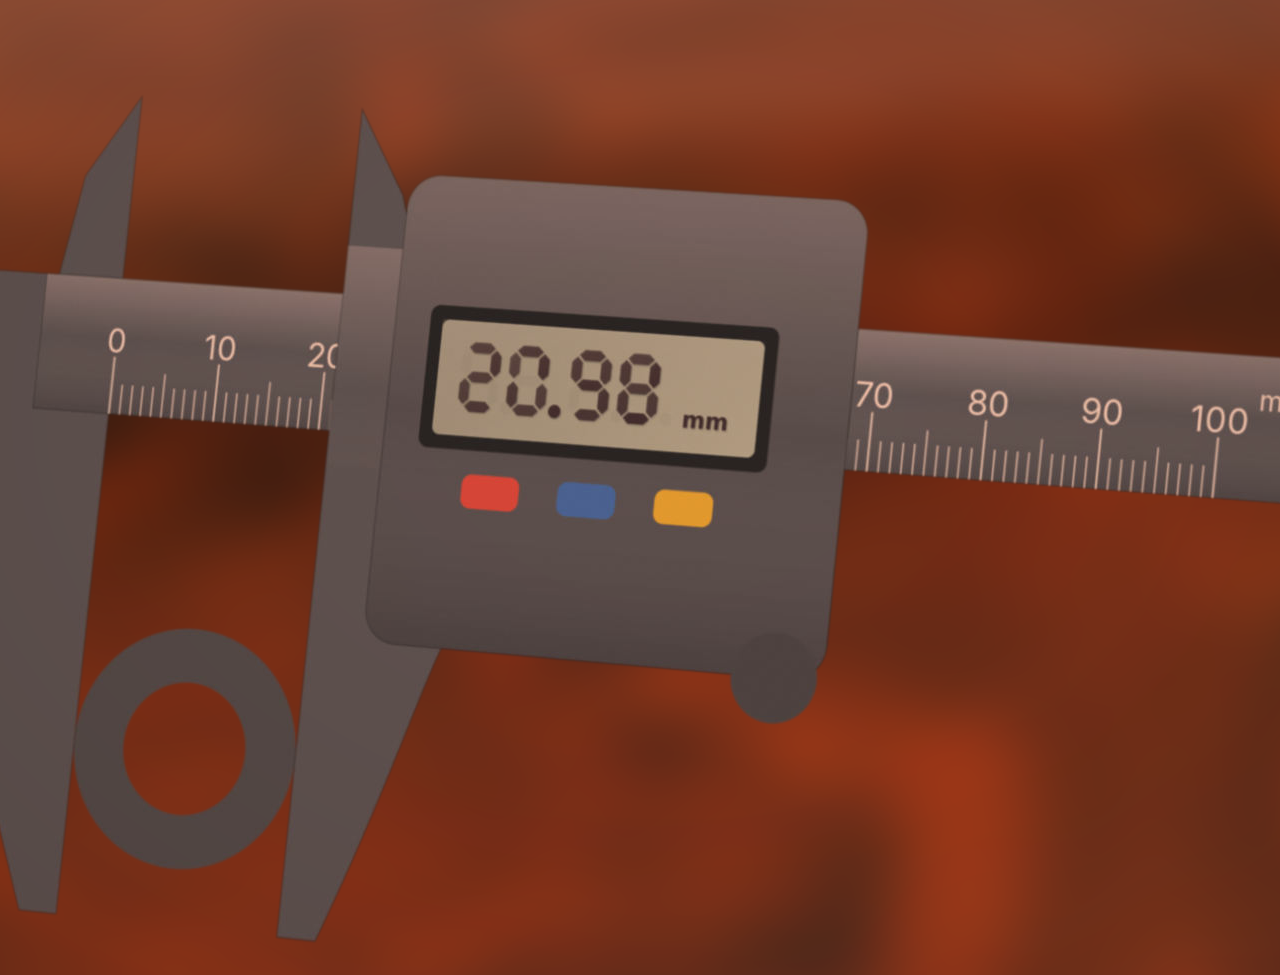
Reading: 20.98,mm
